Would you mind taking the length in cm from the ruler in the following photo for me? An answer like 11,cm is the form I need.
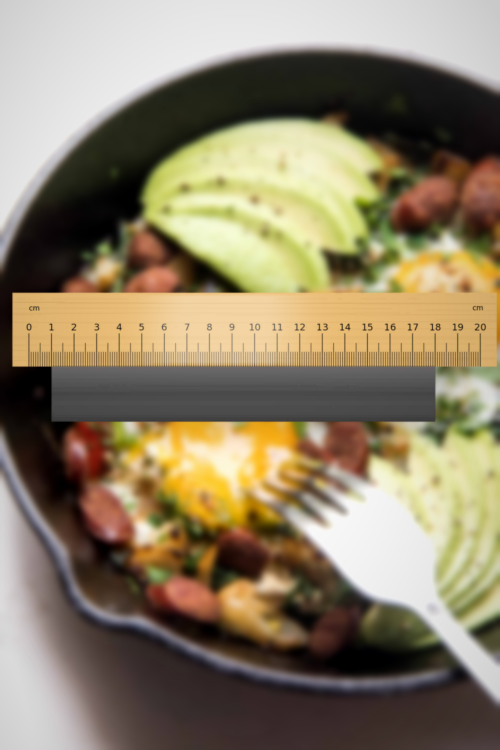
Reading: 17,cm
